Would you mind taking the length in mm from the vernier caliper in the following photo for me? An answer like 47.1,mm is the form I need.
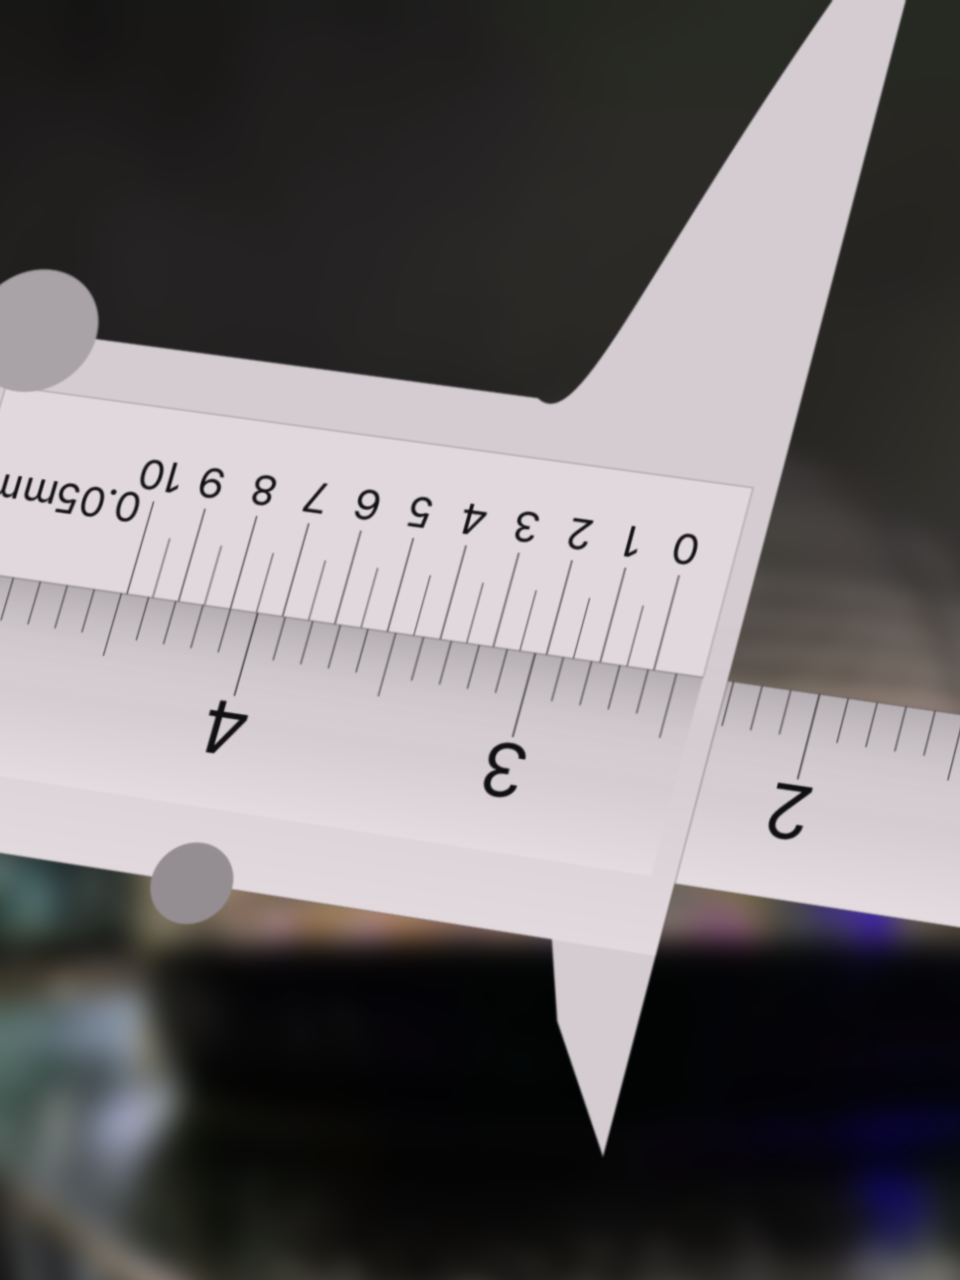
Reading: 25.8,mm
